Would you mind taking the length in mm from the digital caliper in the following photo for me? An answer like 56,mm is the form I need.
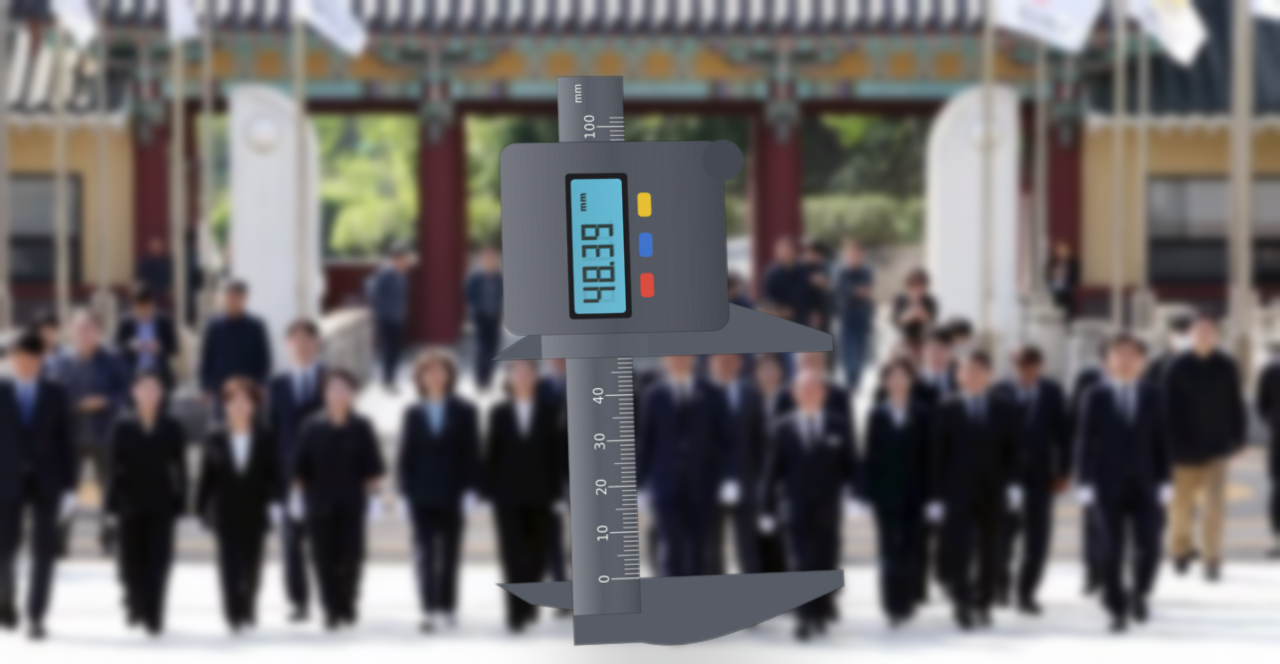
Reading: 48.39,mm
